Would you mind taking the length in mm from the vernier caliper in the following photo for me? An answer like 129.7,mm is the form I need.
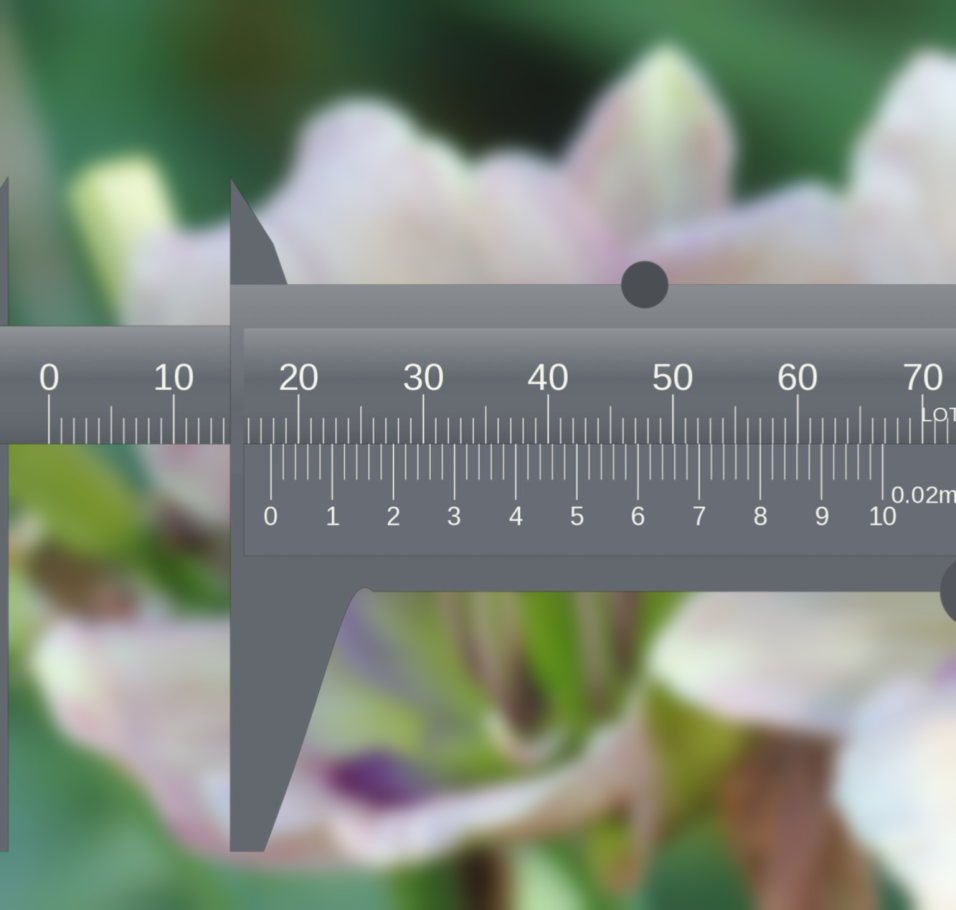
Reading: 17.8,mm
